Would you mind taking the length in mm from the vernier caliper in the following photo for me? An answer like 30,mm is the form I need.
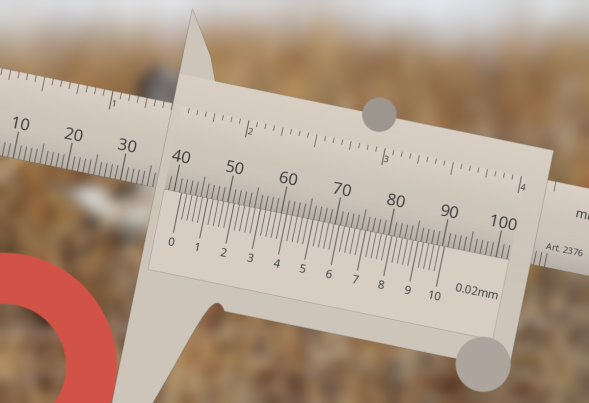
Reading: 41.4,mm
